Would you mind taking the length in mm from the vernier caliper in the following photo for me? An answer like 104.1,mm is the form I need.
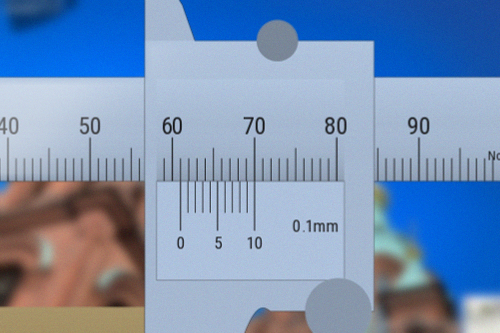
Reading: 61.0,mm
